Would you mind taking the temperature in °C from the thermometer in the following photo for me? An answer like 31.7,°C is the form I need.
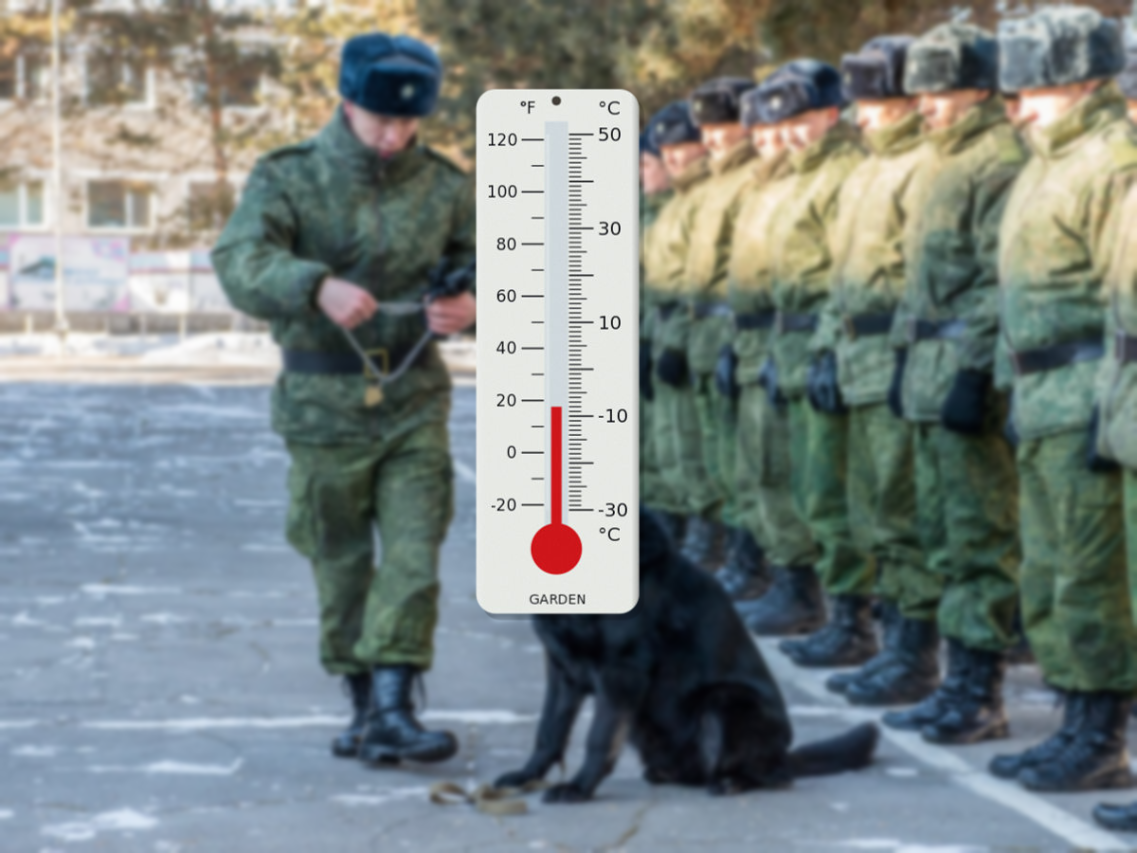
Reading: -8,°C
